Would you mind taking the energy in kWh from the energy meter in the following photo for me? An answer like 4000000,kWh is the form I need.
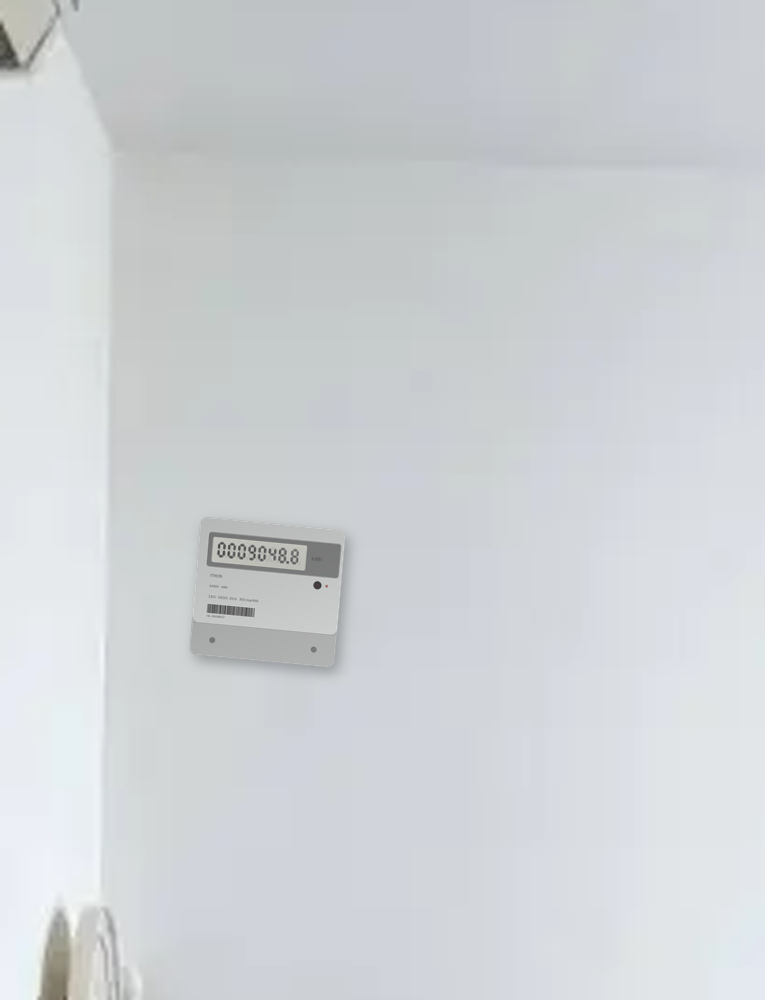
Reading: 9048.8,kWh
